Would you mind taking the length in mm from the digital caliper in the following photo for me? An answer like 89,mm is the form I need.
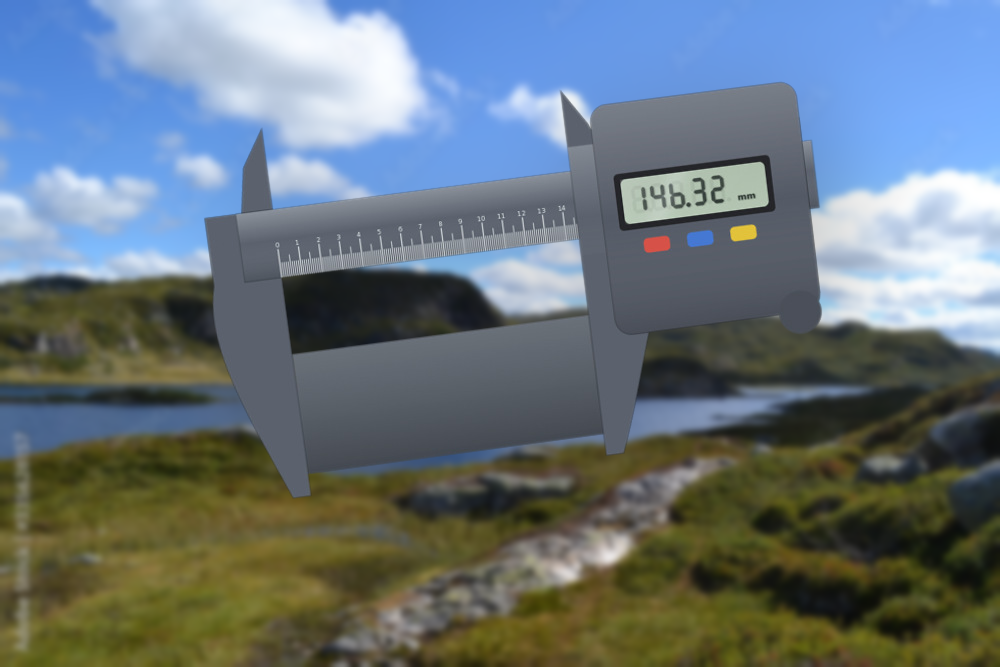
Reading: 146.32,mm
